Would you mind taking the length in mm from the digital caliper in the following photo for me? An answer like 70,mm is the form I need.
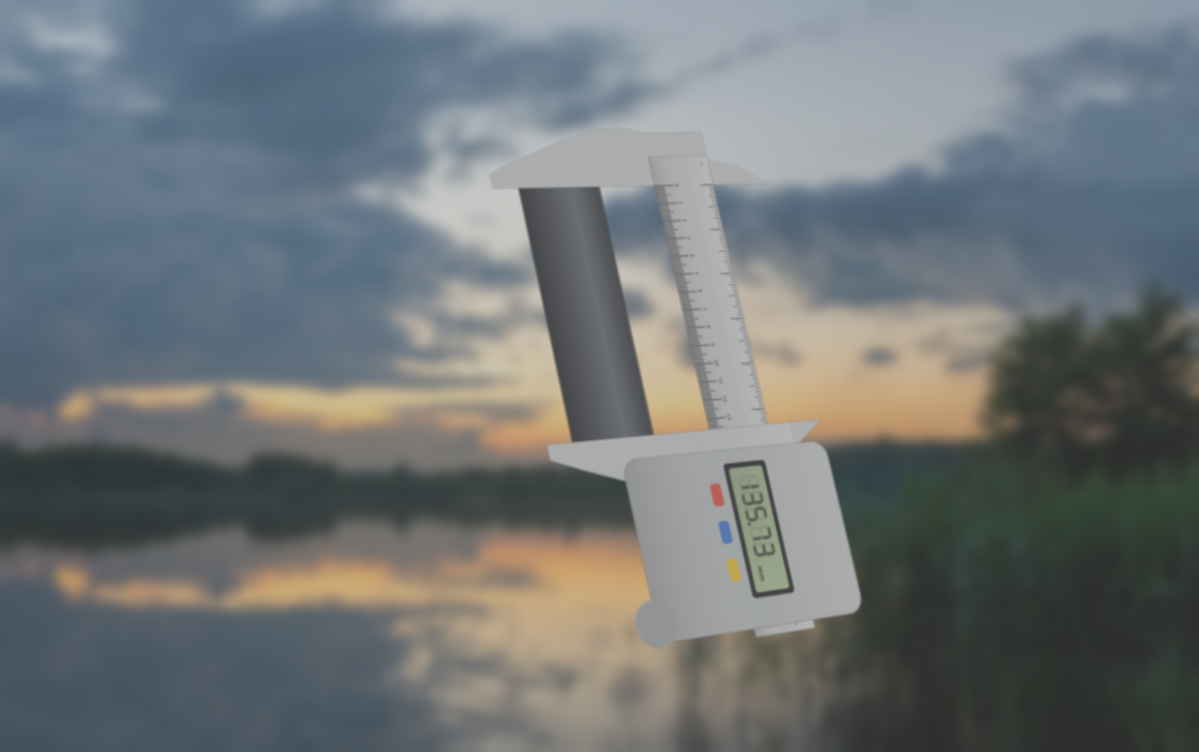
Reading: 135.73,mm
